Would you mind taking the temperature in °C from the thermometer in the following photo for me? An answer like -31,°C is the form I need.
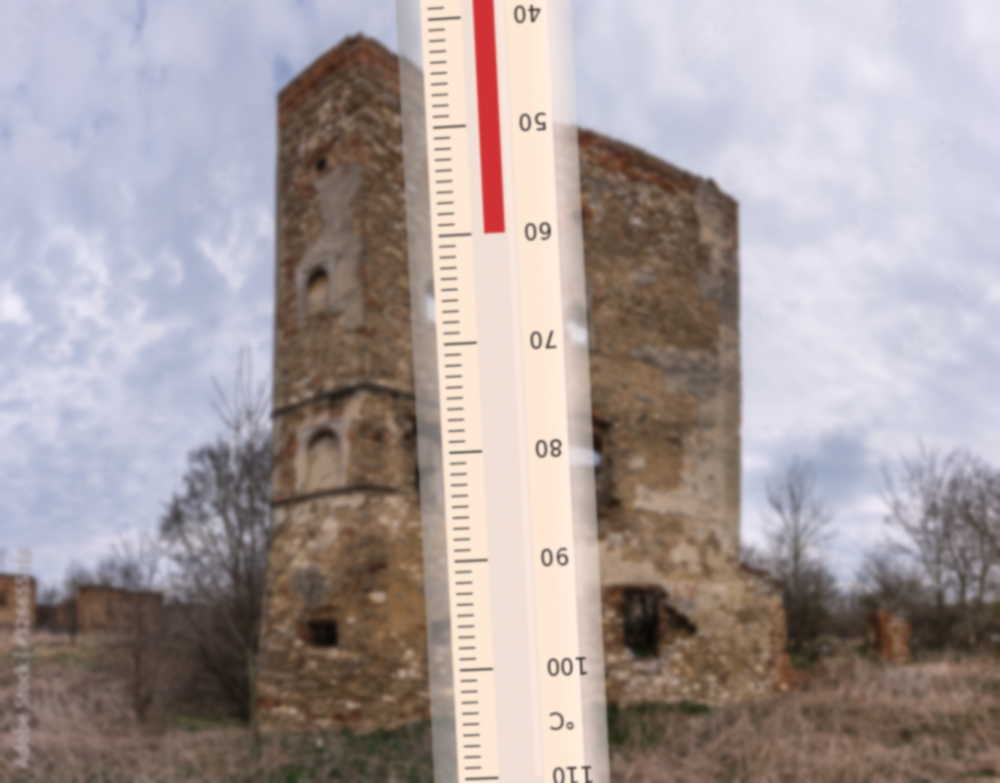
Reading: 60,°C
